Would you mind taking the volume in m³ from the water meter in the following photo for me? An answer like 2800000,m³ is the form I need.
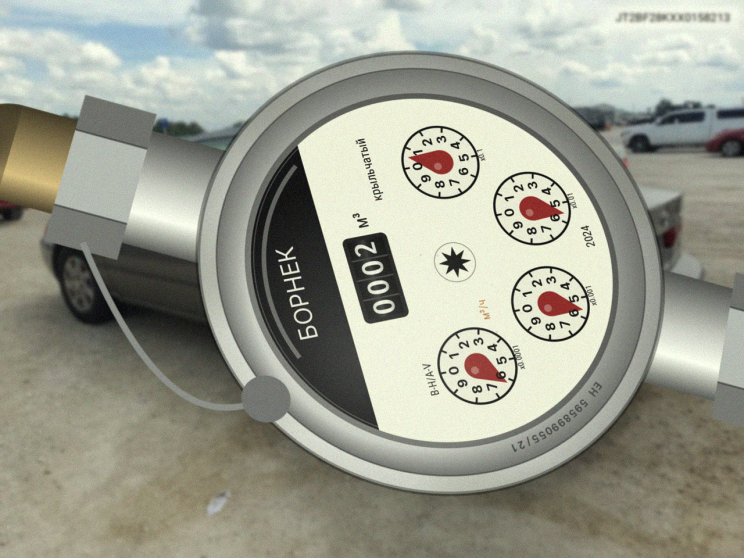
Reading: 2.0556,m³
